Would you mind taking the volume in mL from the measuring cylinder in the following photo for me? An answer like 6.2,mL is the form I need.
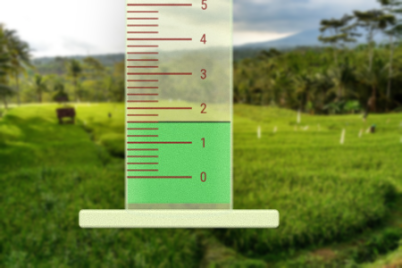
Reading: 1.6,mL
